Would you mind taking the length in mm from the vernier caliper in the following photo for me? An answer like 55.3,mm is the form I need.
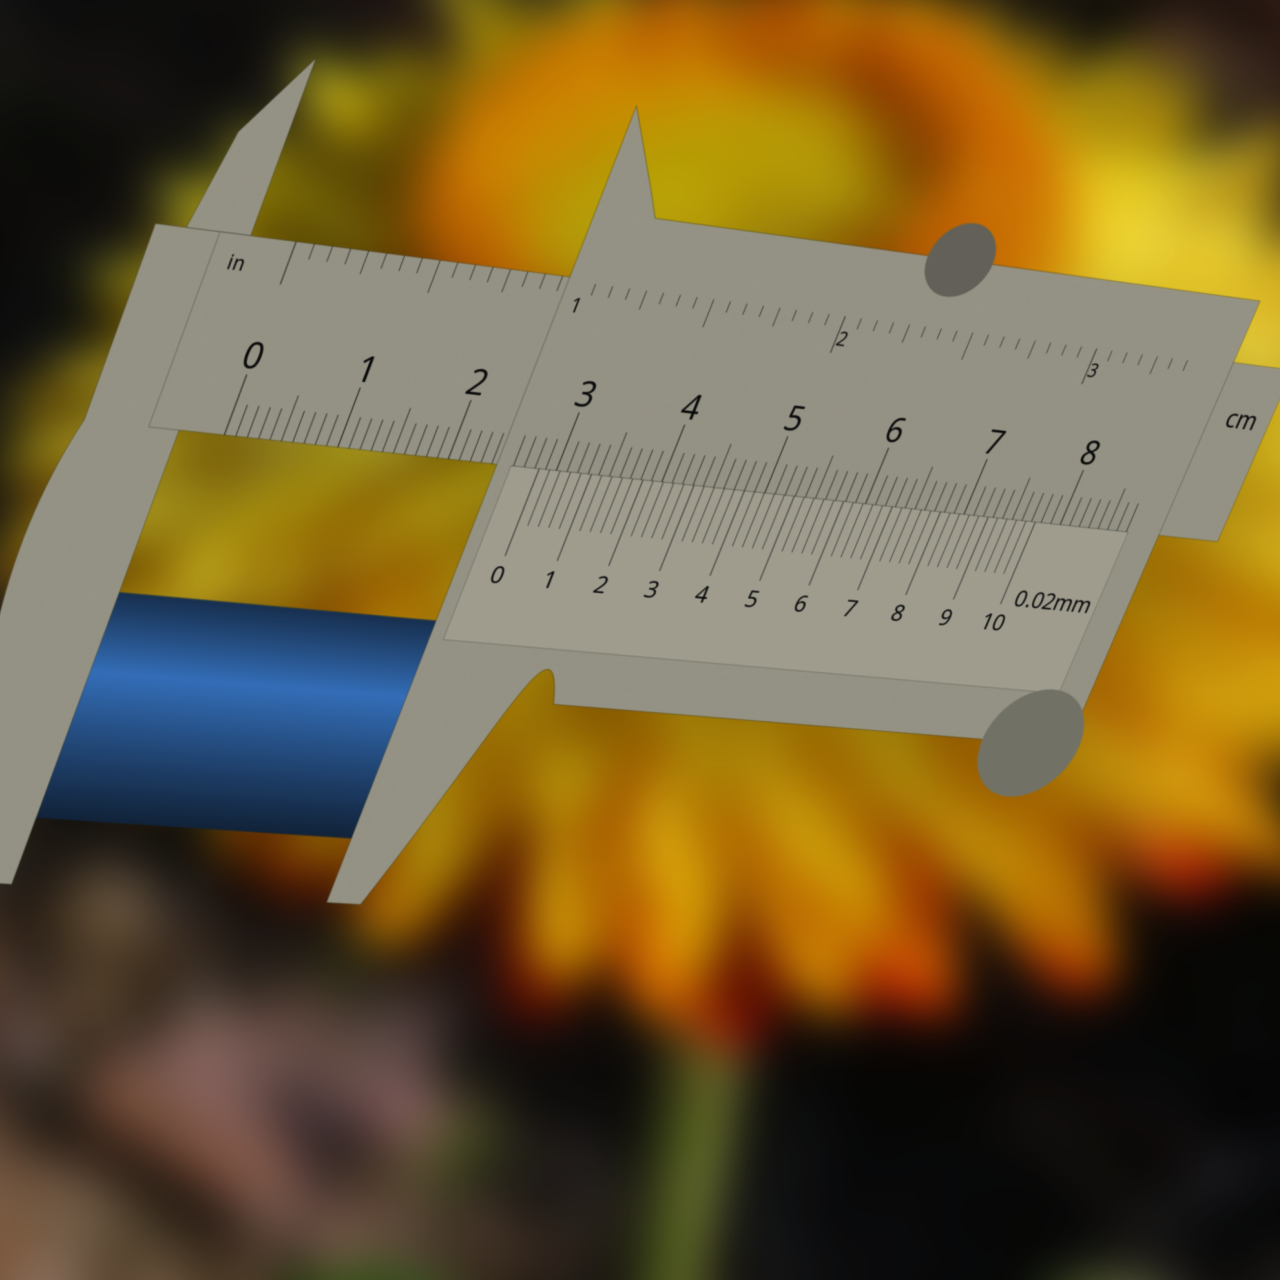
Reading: 28.4,mm
